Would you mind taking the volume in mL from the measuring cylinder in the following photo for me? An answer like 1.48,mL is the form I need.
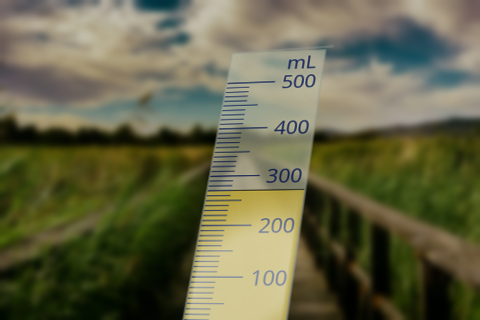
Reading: 270,mL
